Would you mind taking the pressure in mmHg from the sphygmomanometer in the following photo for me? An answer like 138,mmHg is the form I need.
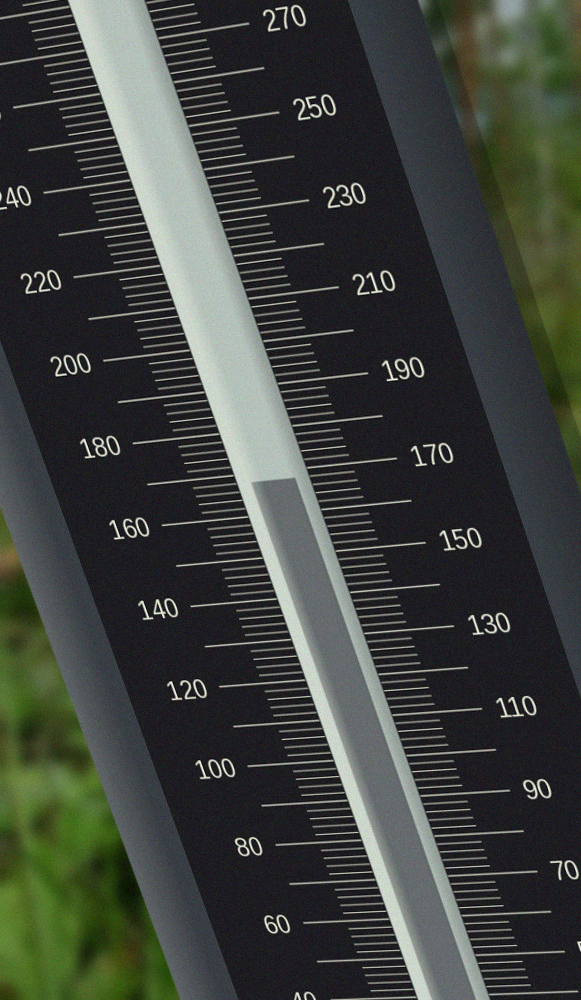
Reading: 168,mmHg
